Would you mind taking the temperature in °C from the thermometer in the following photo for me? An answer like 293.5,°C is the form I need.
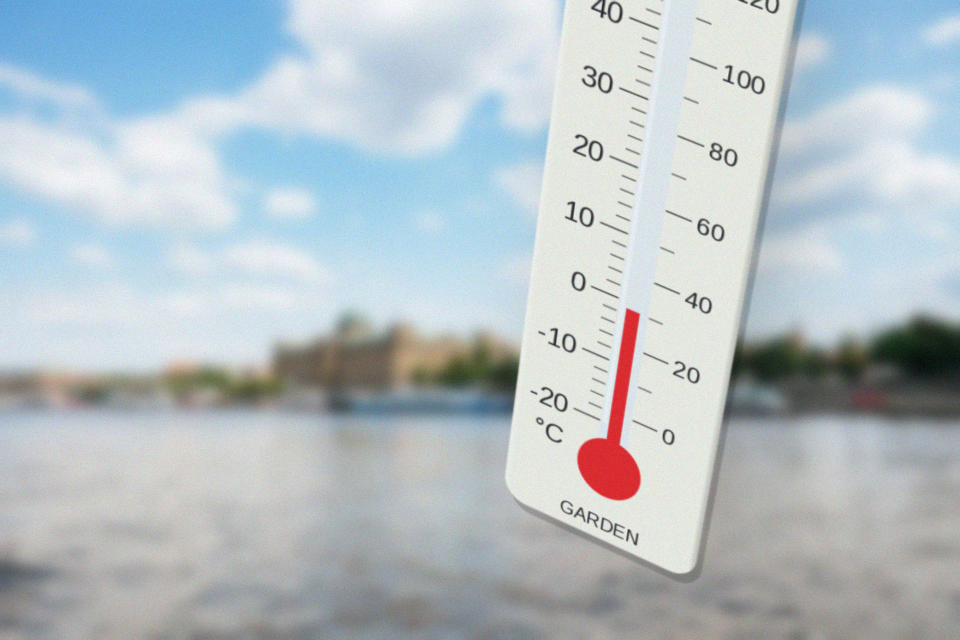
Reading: -1,°C
